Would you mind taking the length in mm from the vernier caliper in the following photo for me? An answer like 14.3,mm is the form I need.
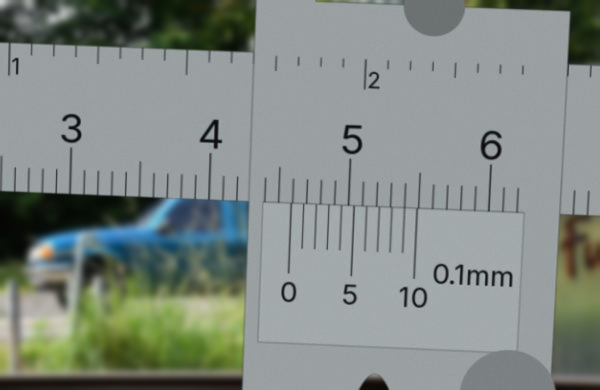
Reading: 45.9,mm
